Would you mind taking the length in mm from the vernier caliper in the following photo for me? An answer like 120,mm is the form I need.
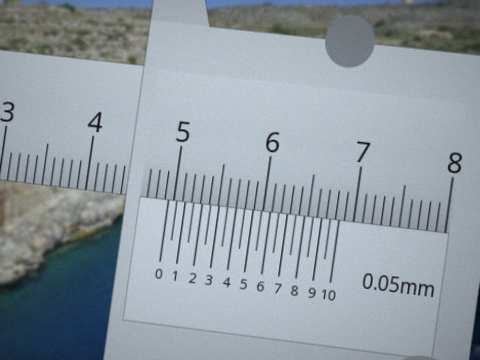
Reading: 49.4,mm
